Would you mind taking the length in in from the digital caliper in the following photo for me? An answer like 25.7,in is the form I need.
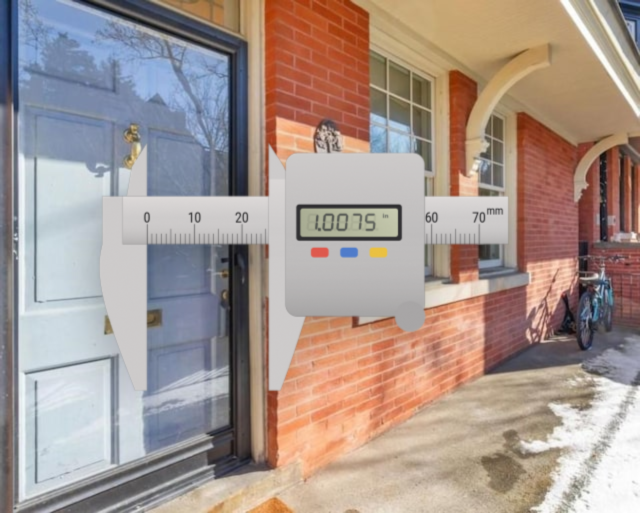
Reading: 1.0075,in
